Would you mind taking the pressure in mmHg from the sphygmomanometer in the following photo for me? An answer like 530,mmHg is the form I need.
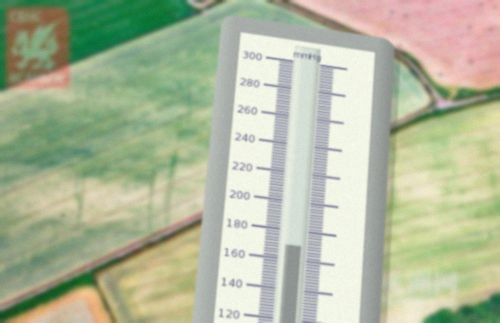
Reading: 170,mmHg
